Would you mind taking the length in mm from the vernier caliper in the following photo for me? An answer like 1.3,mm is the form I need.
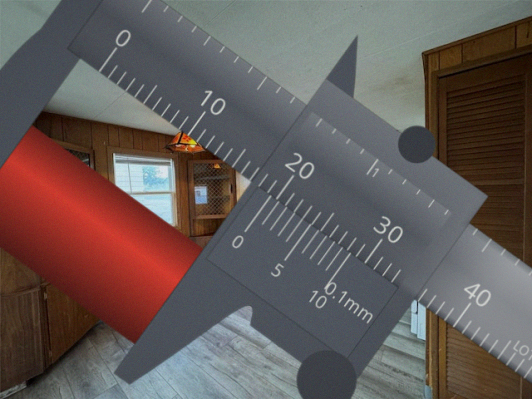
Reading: 19.4,mm
